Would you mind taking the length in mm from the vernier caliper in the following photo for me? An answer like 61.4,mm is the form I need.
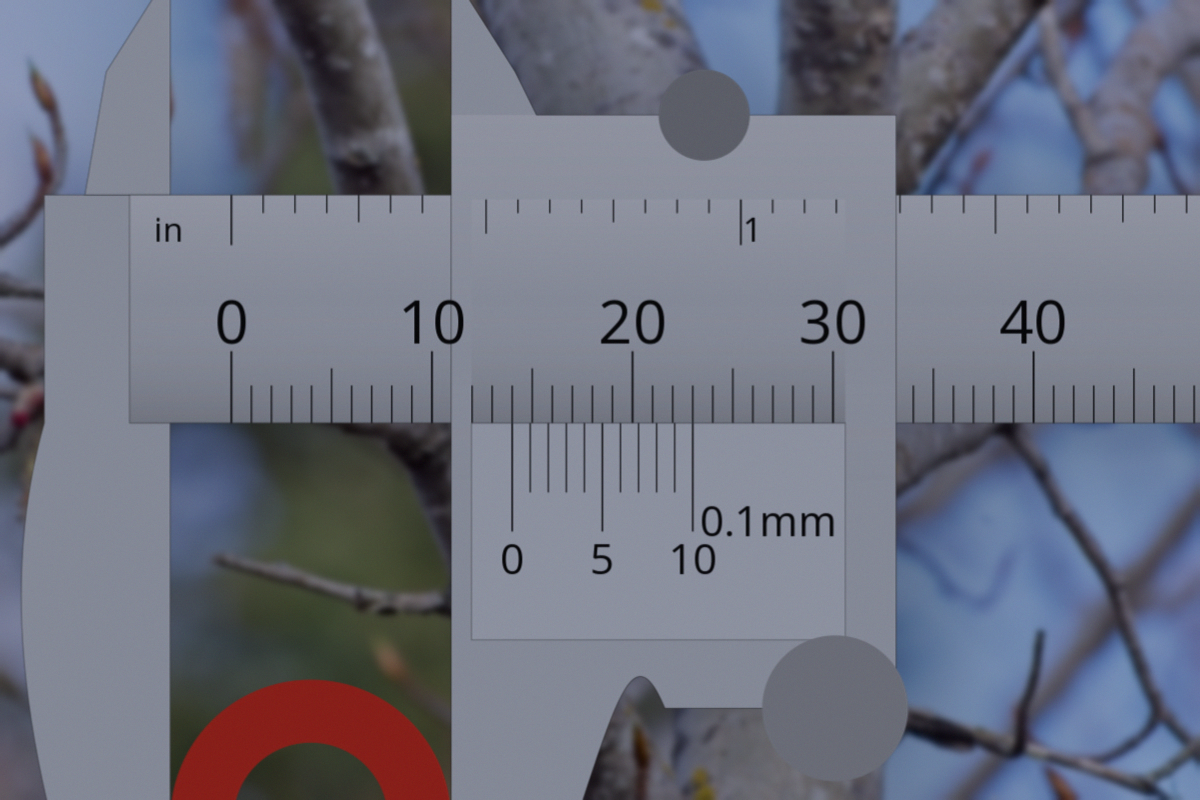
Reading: 14.0,mm
